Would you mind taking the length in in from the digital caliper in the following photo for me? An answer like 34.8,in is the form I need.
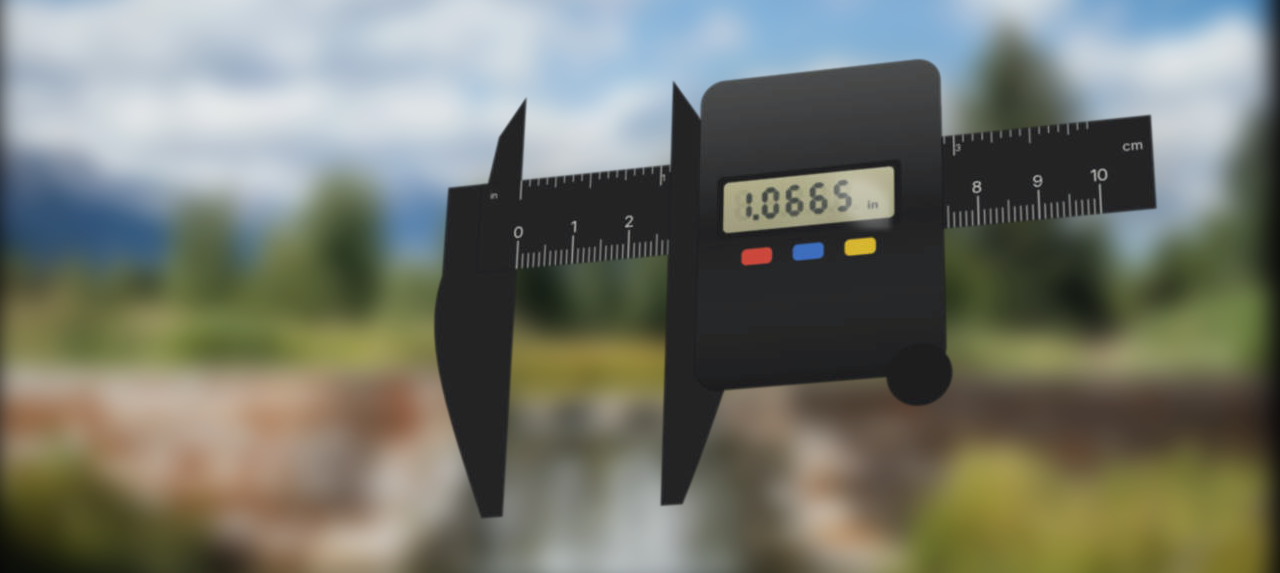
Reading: 1.0665,in
